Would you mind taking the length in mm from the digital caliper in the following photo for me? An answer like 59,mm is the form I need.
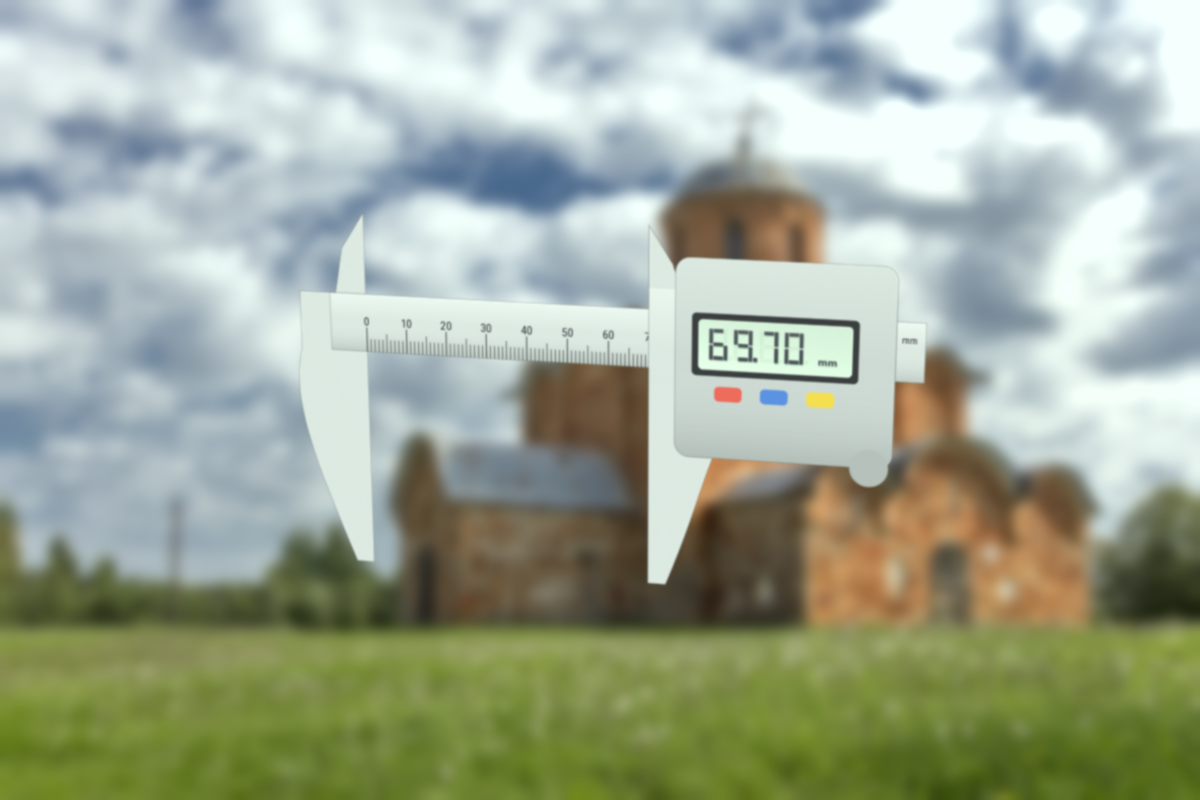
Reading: 69.70,mm
